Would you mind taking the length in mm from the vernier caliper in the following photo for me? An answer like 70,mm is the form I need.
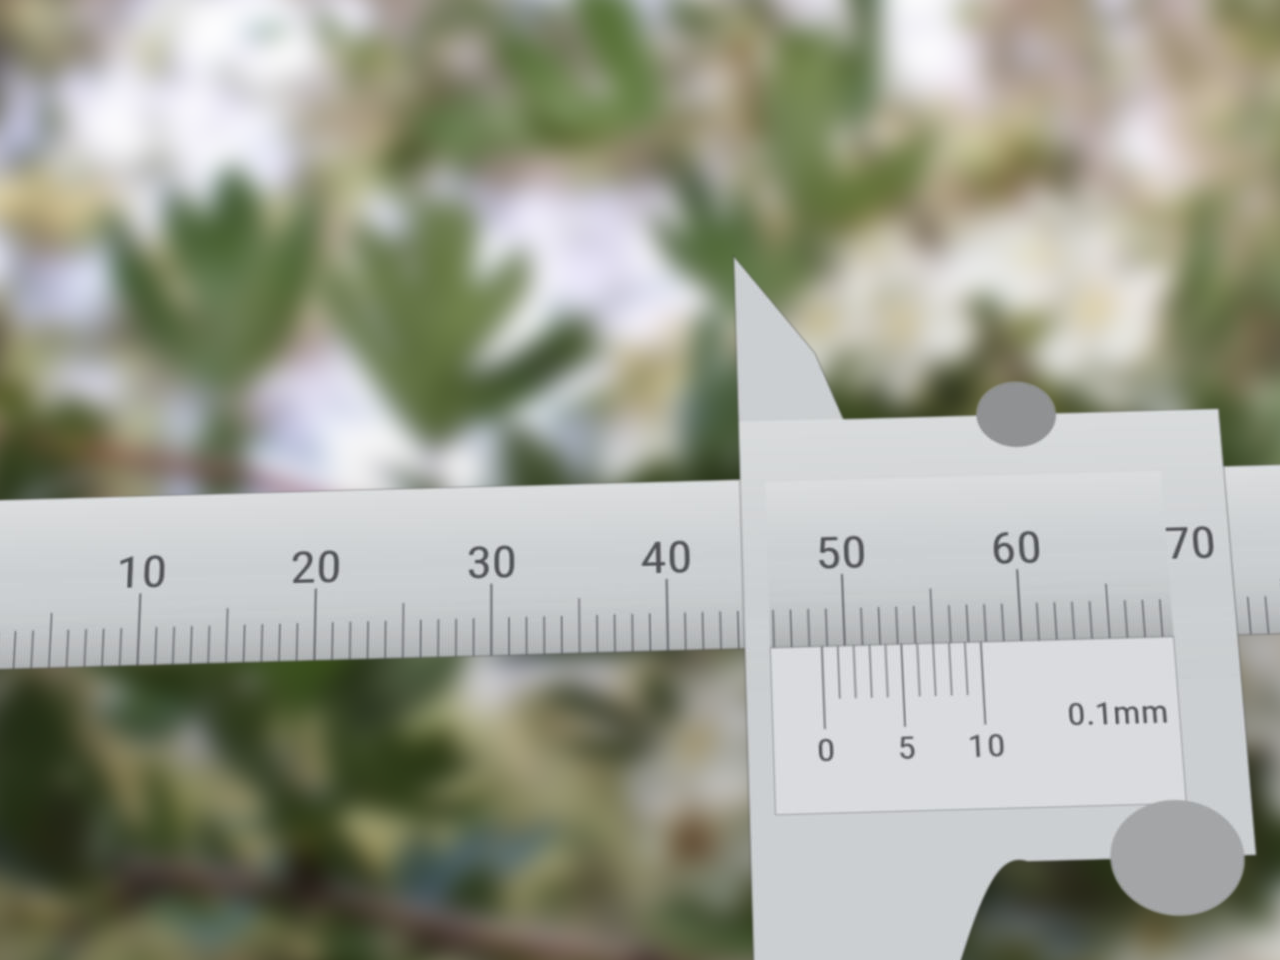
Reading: 48.7,mm
